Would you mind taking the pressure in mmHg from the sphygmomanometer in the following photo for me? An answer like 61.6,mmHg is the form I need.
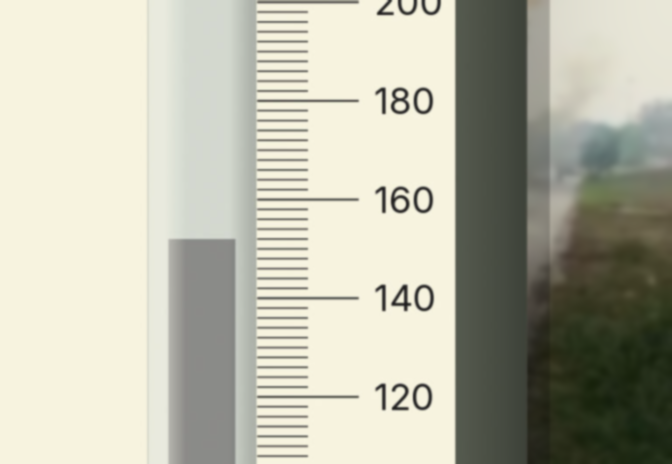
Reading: 152,mmHg
